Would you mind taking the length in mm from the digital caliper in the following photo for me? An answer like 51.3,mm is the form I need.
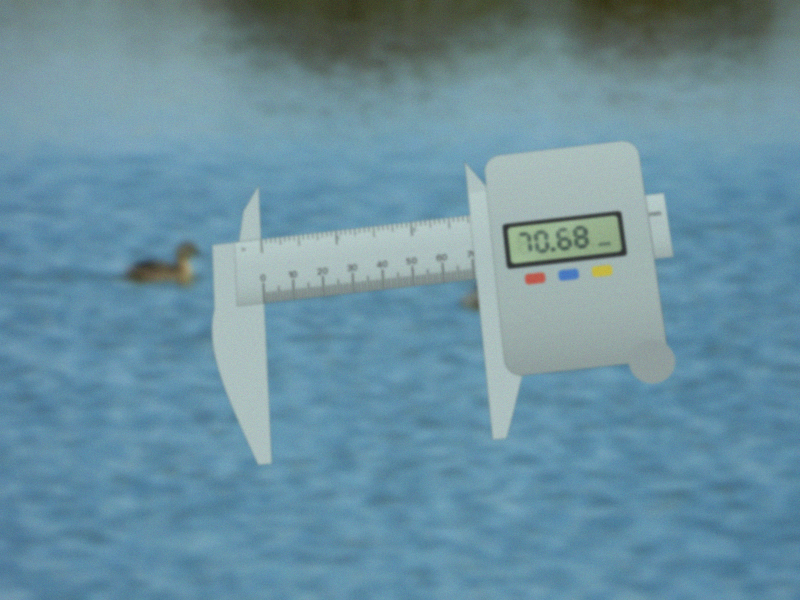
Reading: 70.68,mm
